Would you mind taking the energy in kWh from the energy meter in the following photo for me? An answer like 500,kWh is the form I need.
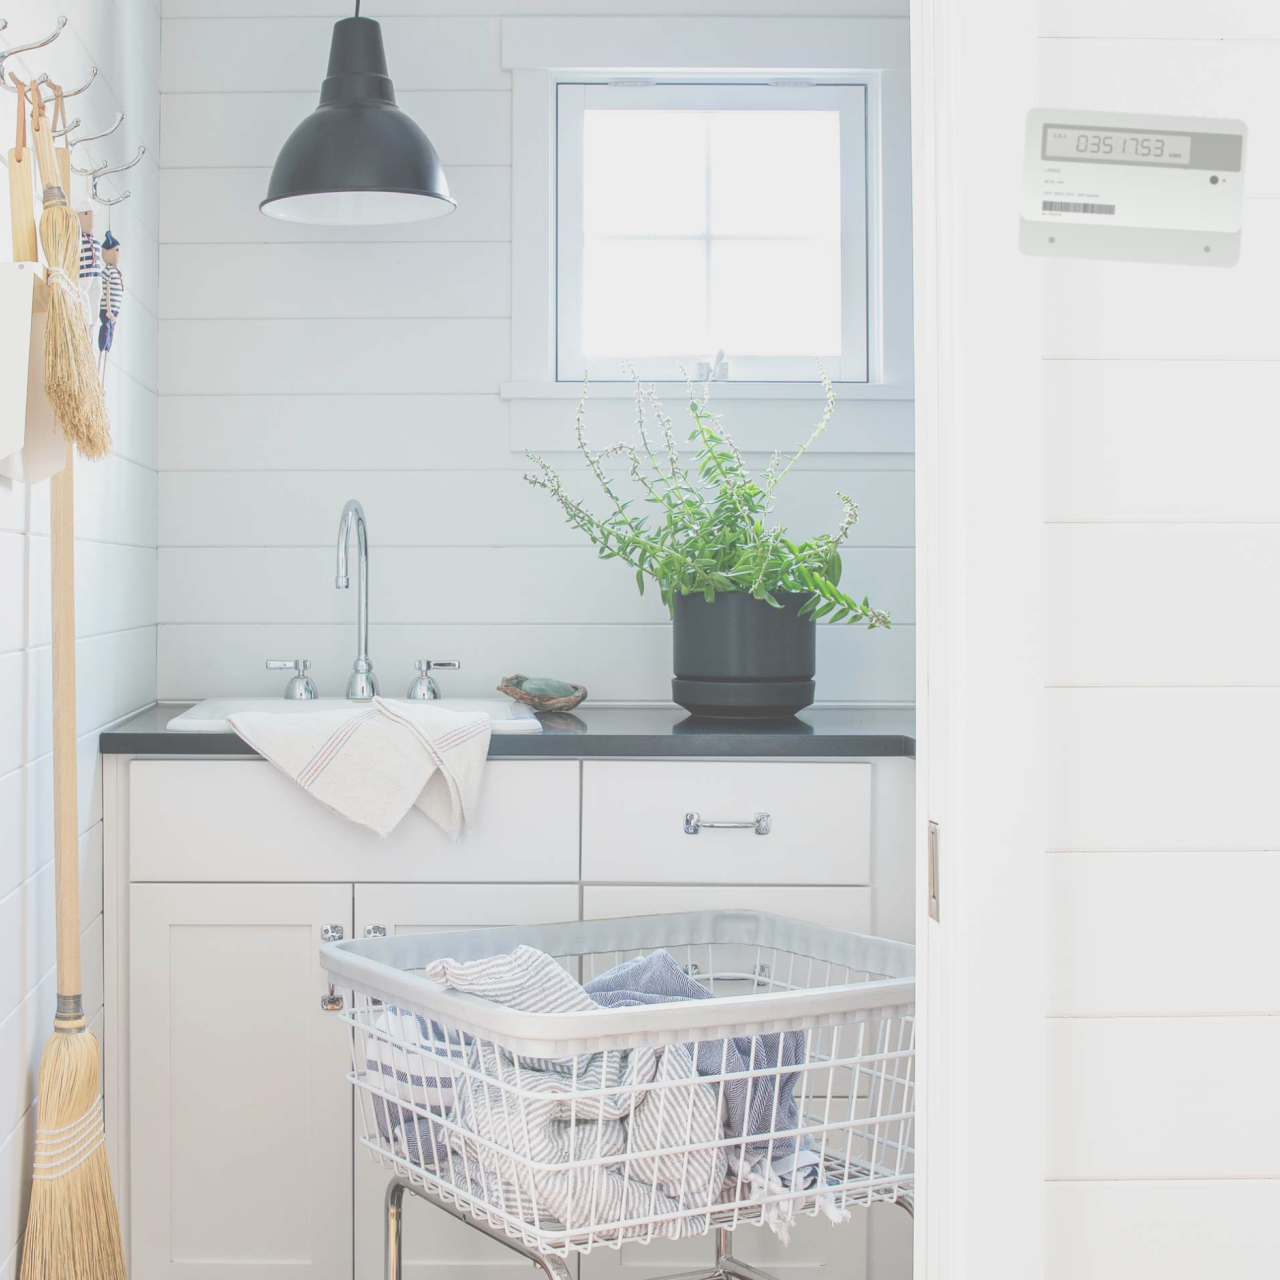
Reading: 3517.53,kWh
